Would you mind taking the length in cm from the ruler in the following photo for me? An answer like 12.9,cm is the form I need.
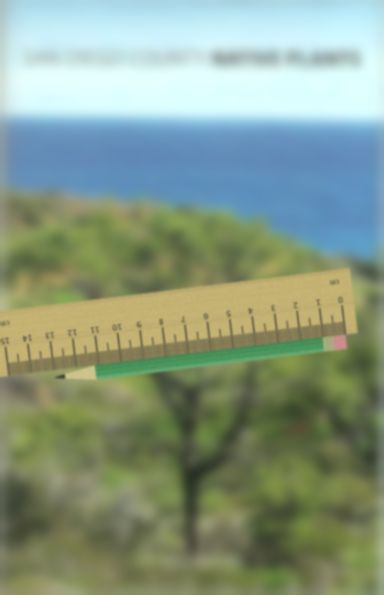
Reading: 13,cm
